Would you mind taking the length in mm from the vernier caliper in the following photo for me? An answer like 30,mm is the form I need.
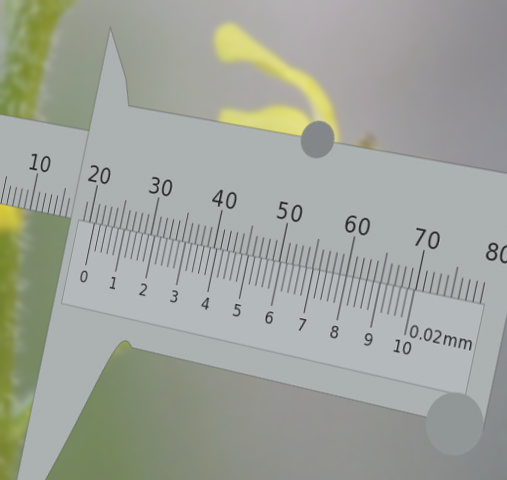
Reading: 20.8,mm
